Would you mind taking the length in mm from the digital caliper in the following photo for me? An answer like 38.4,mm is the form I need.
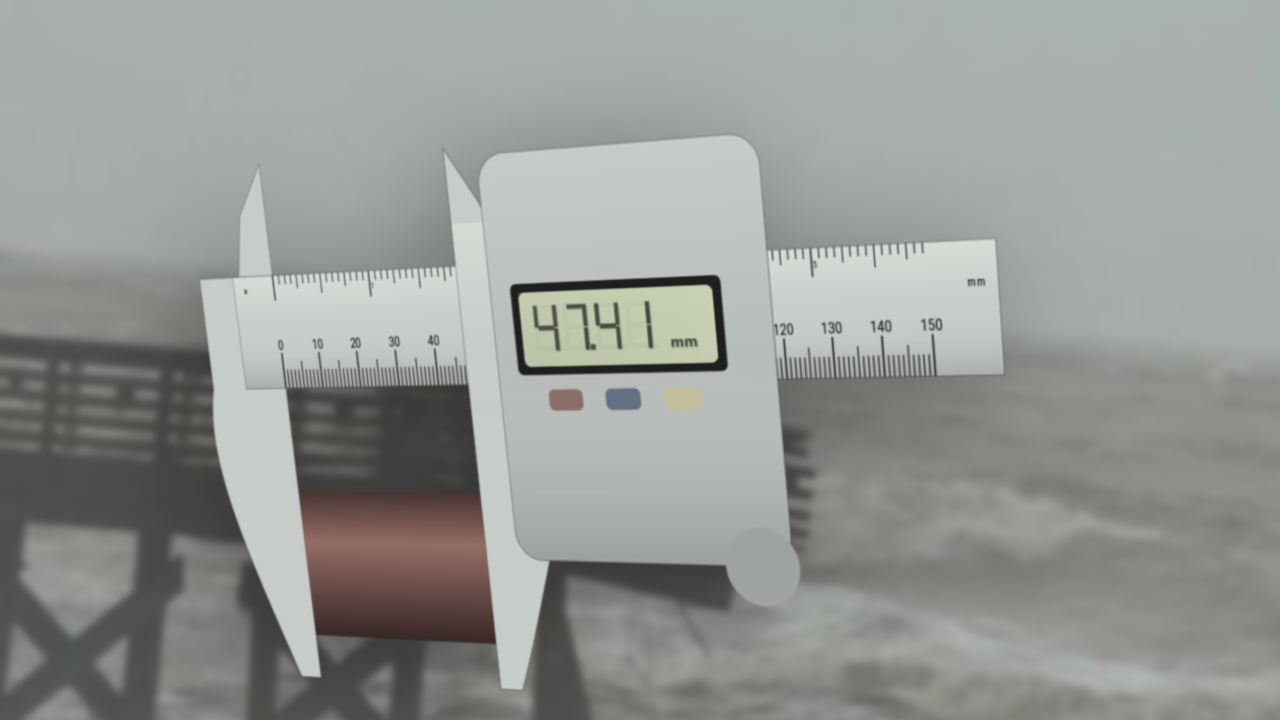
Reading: 47.41,mm
